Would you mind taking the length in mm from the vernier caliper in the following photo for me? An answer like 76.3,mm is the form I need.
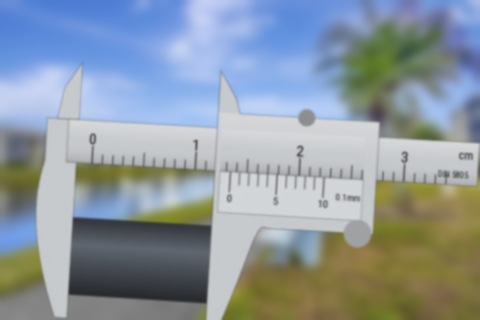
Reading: 13.4,mm
